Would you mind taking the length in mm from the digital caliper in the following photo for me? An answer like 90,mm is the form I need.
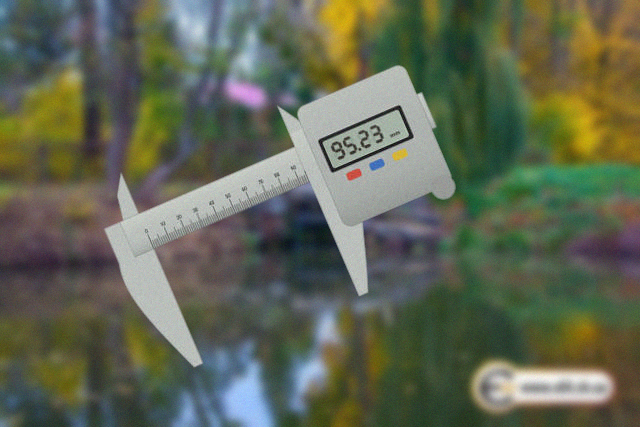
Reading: 95.23,mm
